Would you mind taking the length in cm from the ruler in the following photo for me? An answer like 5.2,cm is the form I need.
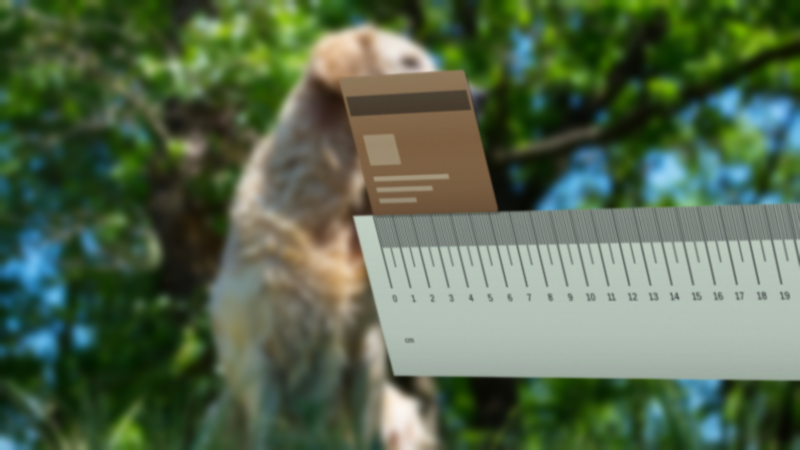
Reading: 6.5,cm
